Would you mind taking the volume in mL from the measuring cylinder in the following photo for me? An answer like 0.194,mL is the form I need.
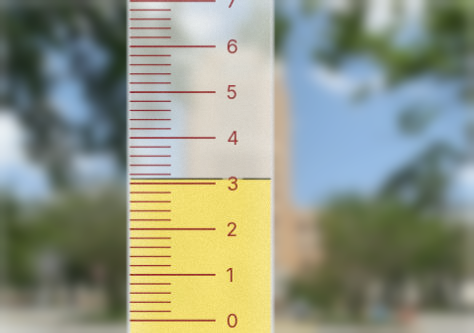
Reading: 3.1,mL
